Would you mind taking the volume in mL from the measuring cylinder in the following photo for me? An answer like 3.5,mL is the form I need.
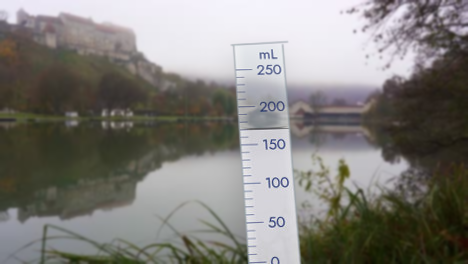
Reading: 170,mL
